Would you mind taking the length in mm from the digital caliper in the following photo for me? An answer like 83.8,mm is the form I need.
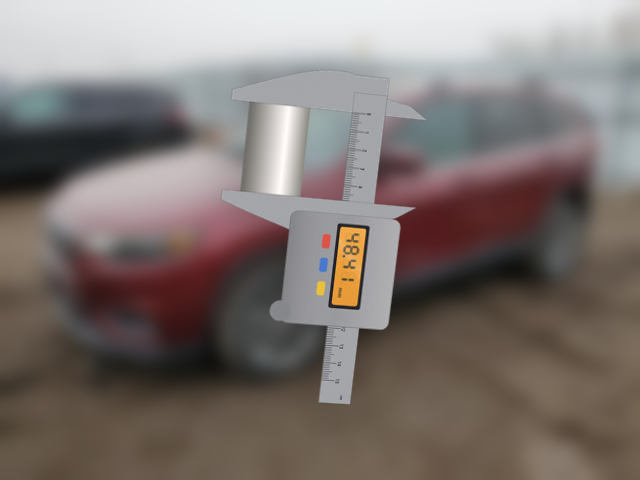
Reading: 48.41,mm
